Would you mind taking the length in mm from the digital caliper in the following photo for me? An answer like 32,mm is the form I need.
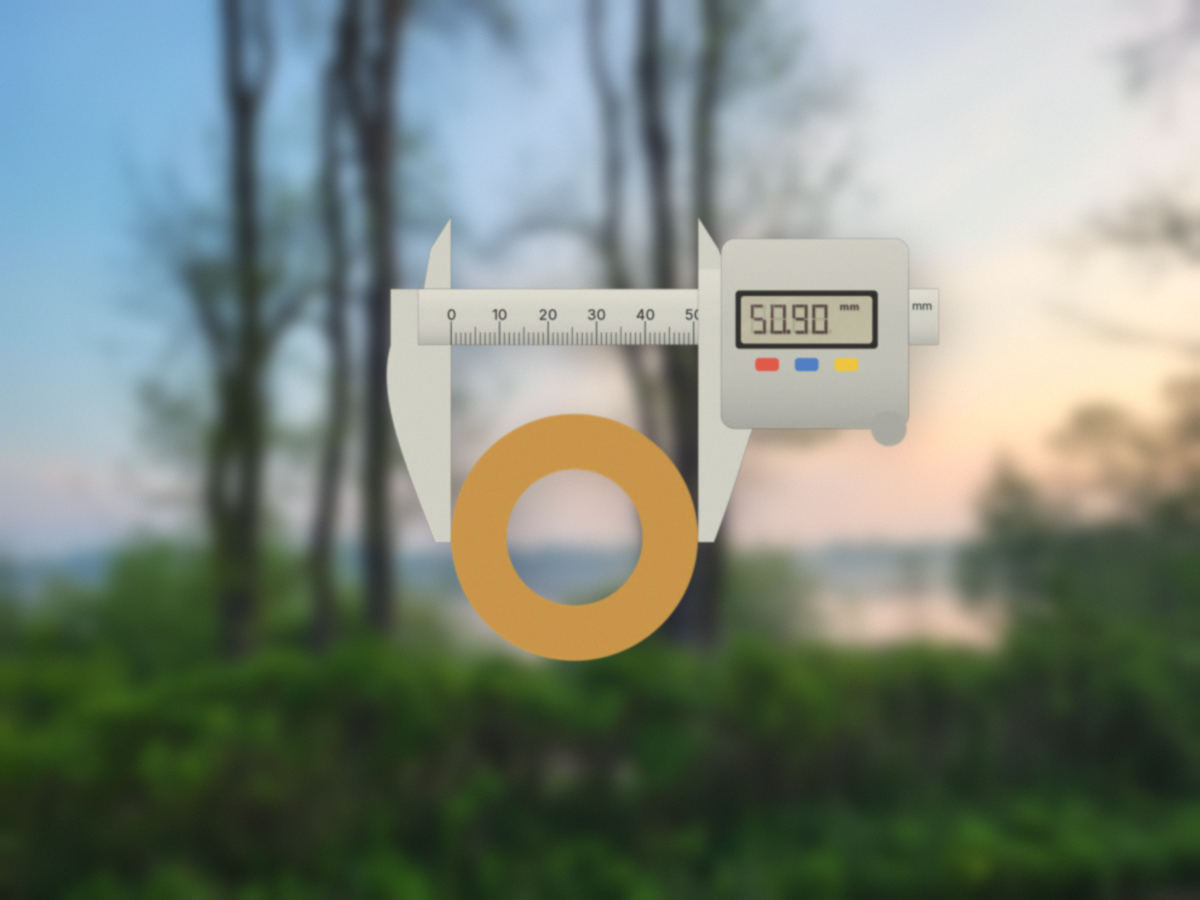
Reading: 50.90,mm
